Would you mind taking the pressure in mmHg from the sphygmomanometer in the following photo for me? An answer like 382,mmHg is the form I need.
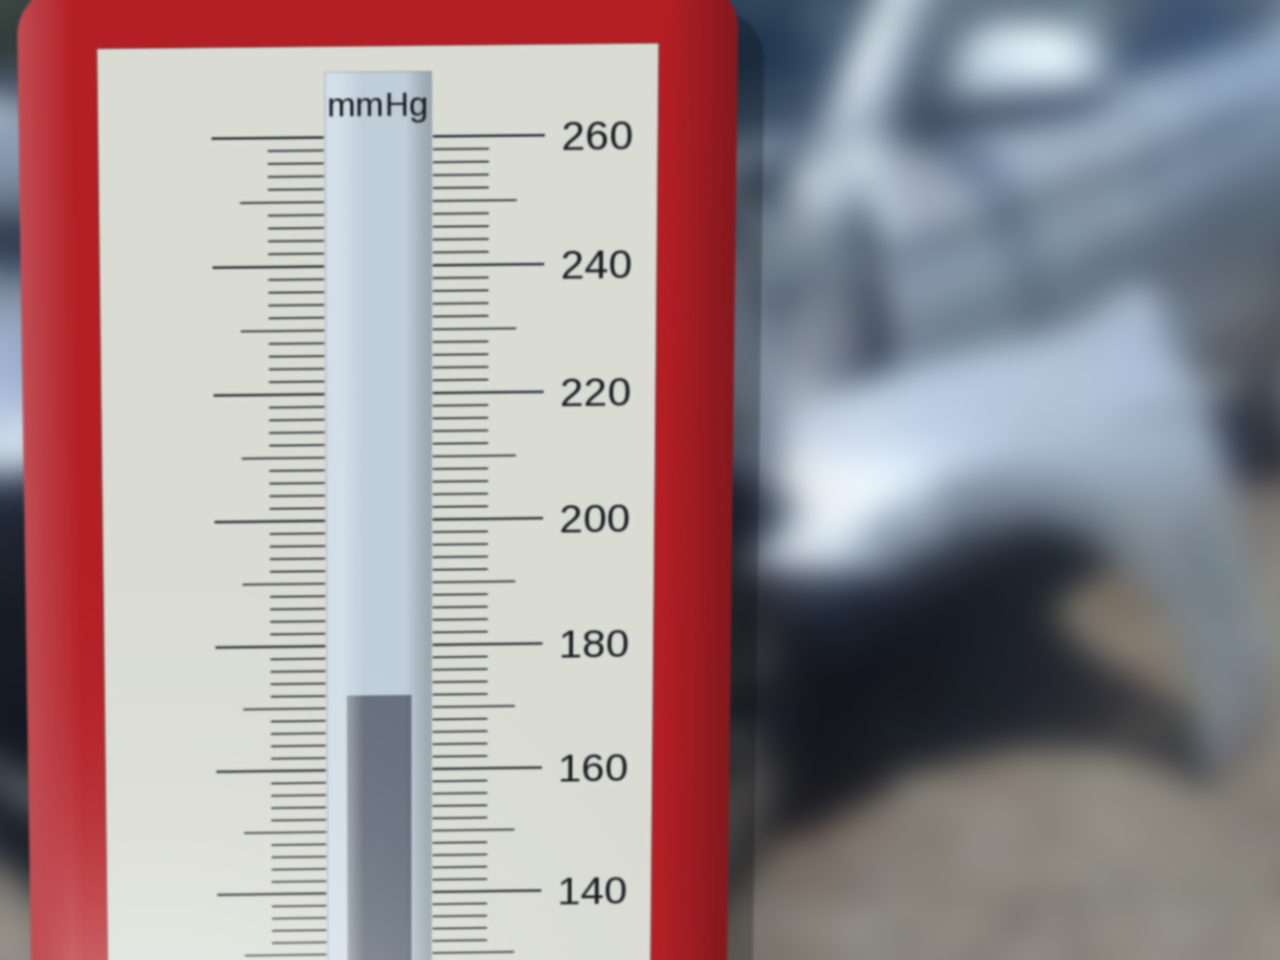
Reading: 172,mmHg
